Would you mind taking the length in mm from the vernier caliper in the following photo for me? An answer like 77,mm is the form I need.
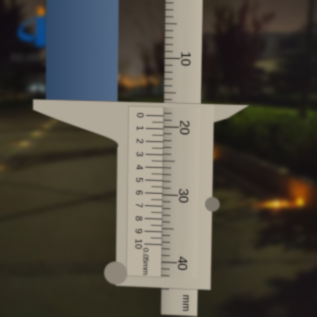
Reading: 18.4,mm
